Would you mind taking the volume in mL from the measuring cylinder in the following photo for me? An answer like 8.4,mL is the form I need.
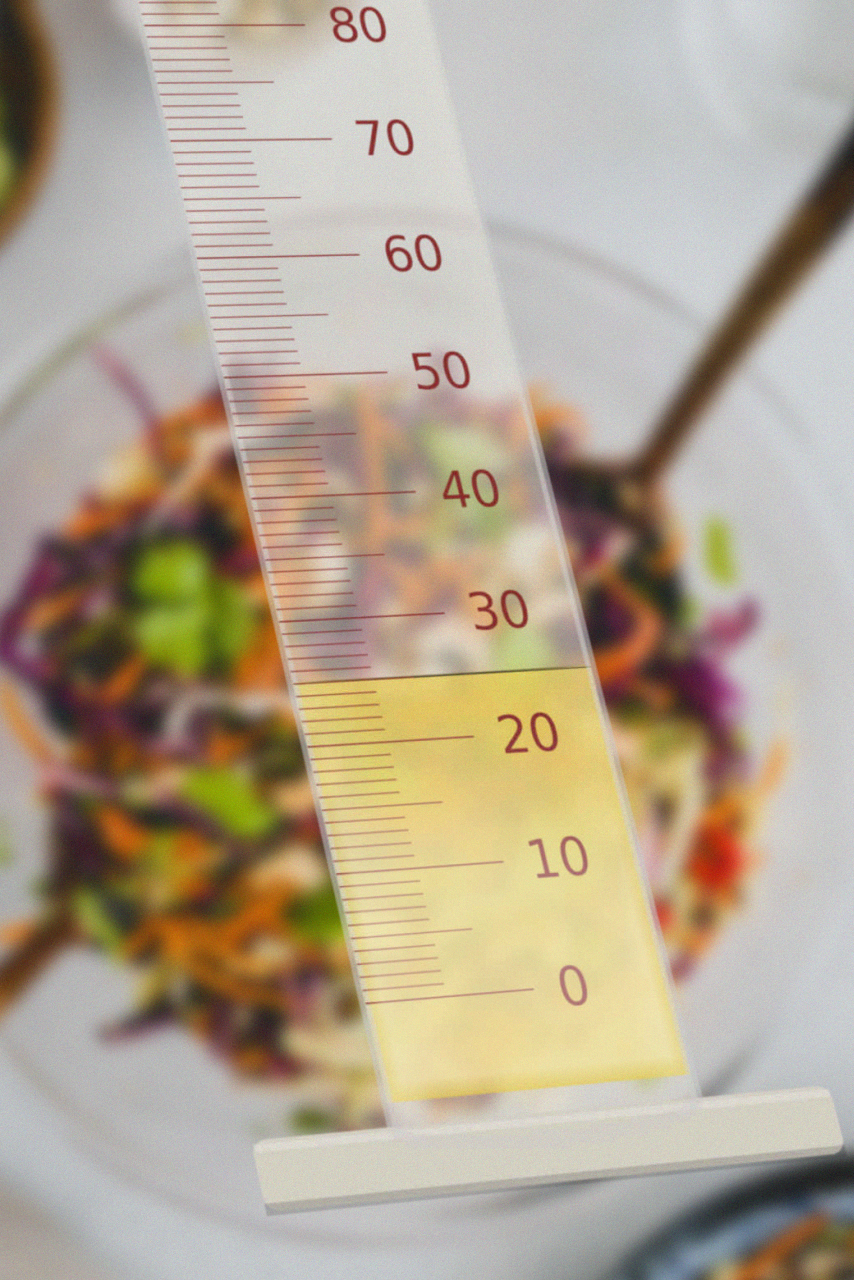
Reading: 25,mL
